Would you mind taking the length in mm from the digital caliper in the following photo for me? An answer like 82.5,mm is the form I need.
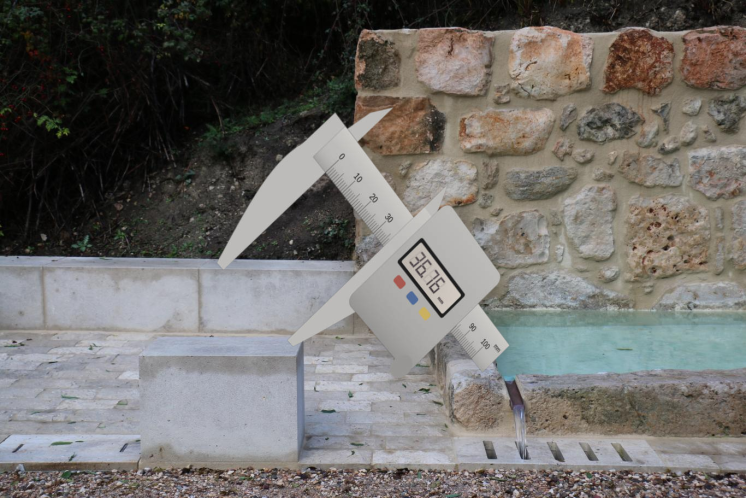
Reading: 36.76,mm
